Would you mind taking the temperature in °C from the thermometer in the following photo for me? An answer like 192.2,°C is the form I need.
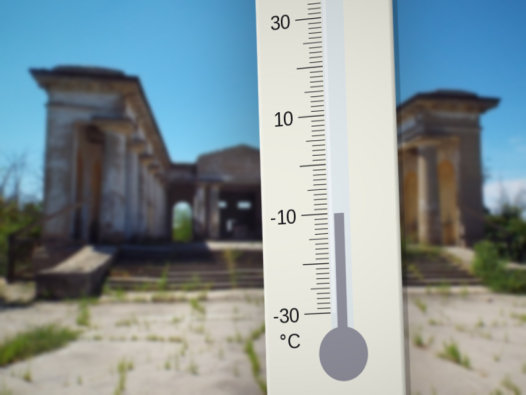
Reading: -10,°C
